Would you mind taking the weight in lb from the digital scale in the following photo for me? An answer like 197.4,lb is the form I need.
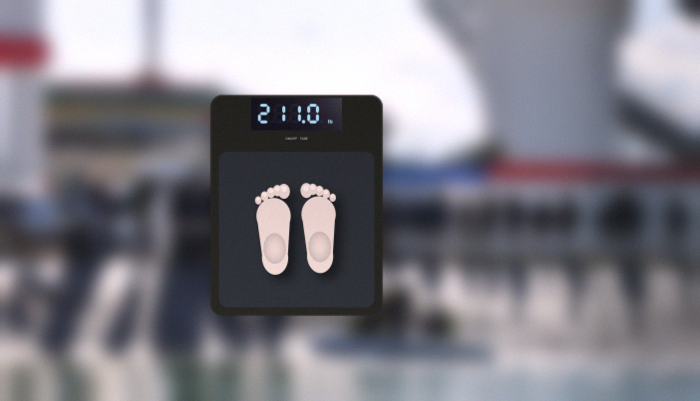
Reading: 211.0,lb
